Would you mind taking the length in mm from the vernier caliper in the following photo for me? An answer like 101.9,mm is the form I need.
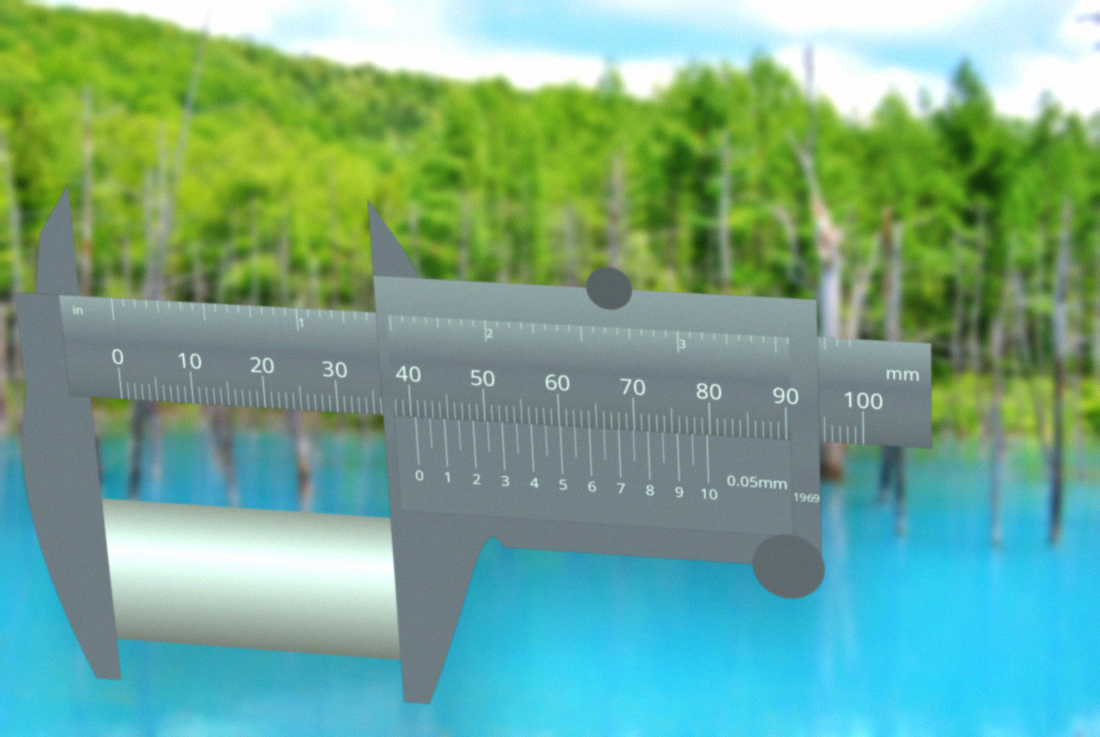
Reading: 40.6,mm
